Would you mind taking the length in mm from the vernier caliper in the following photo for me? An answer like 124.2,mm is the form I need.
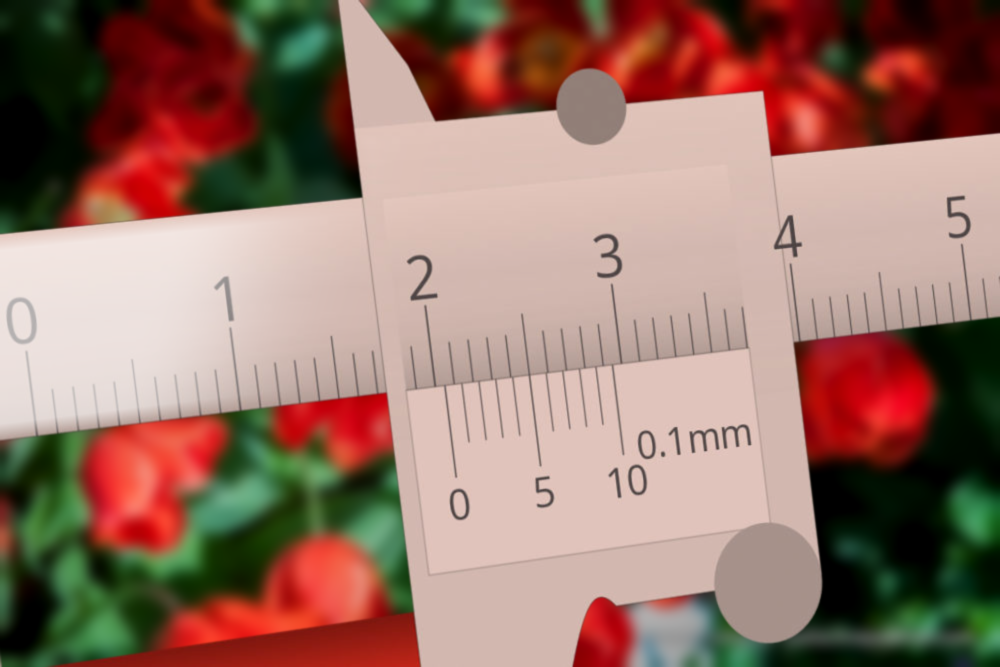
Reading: 20.5,mm
